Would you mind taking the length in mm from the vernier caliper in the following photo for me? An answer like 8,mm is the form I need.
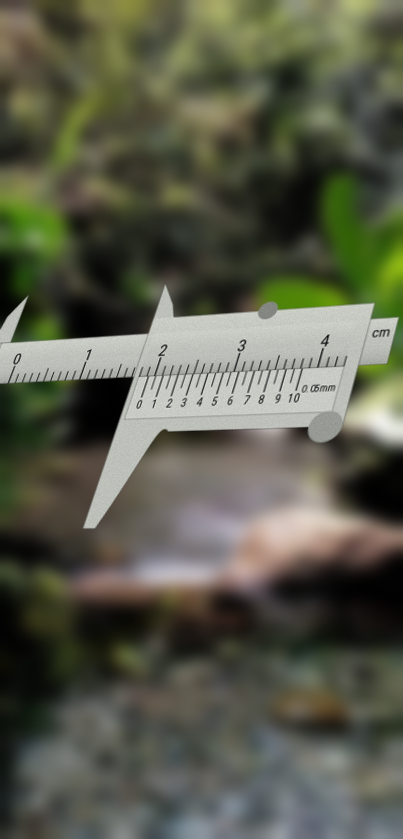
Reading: 19.2,mm
